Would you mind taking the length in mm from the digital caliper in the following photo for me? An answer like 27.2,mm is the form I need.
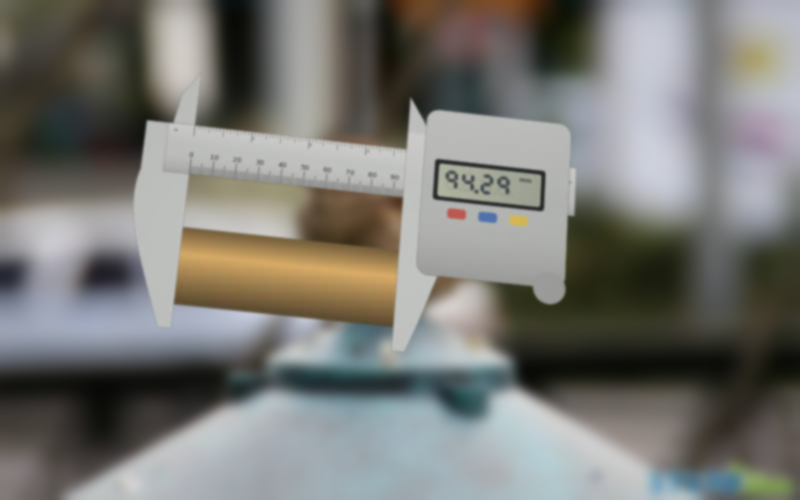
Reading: 94.29,mm
